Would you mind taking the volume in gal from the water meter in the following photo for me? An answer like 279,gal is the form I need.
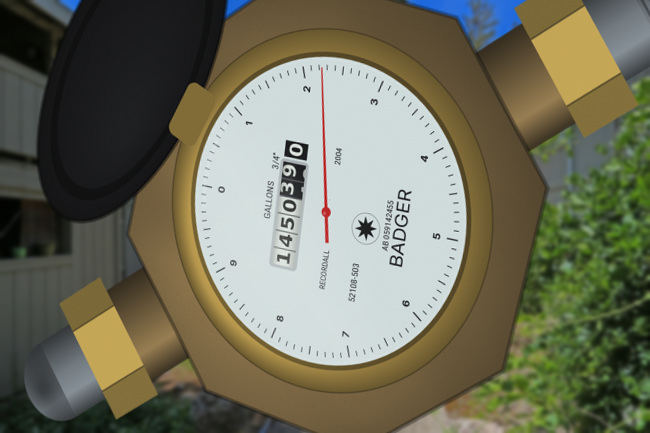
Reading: 1450392.2,gal
